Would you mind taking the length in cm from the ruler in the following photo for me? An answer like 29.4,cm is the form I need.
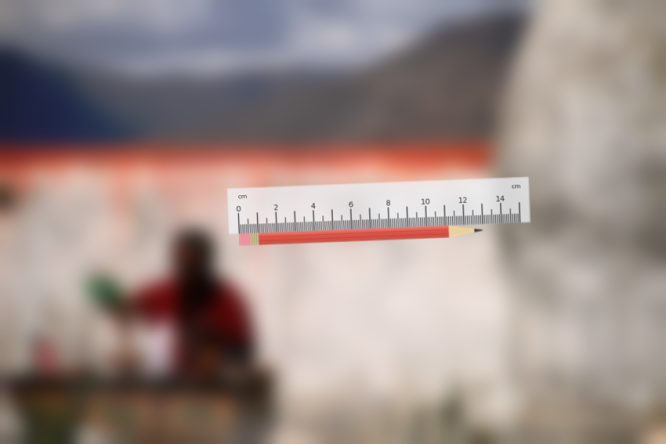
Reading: 13,cm
